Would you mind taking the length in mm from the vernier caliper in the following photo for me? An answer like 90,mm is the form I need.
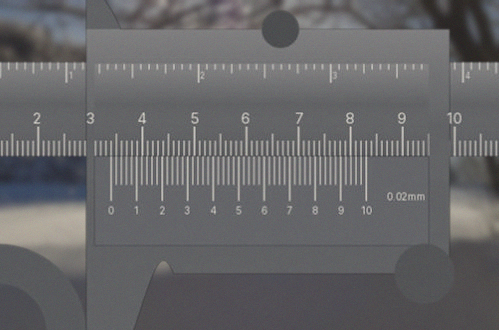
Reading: 34.0,mm
